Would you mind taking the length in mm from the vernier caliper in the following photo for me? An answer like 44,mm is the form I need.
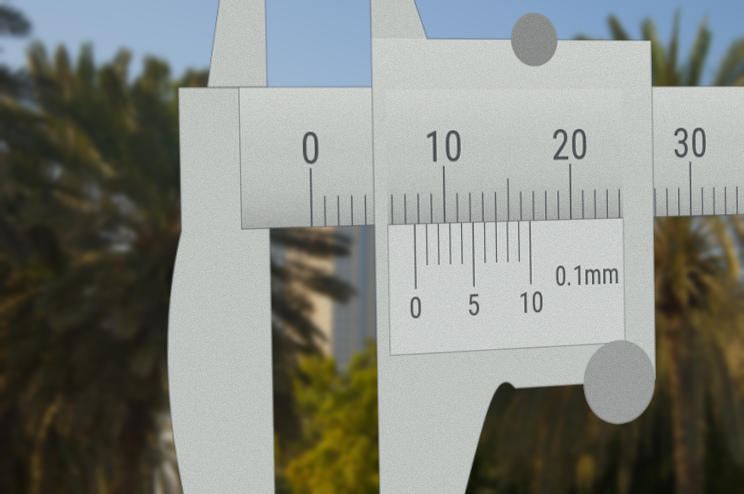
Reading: 7.7,mm
